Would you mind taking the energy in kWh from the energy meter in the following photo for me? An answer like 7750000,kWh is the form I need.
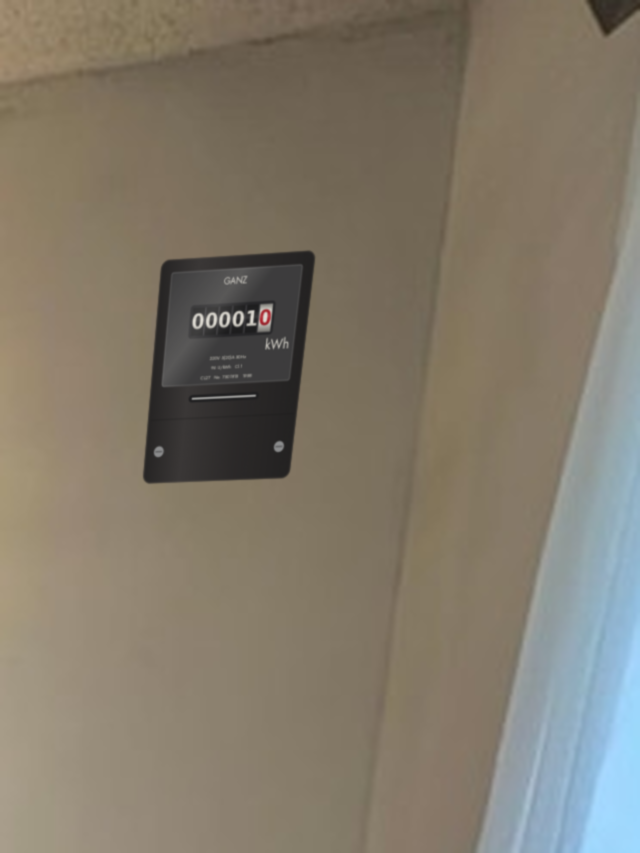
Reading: 1.0,kWh
